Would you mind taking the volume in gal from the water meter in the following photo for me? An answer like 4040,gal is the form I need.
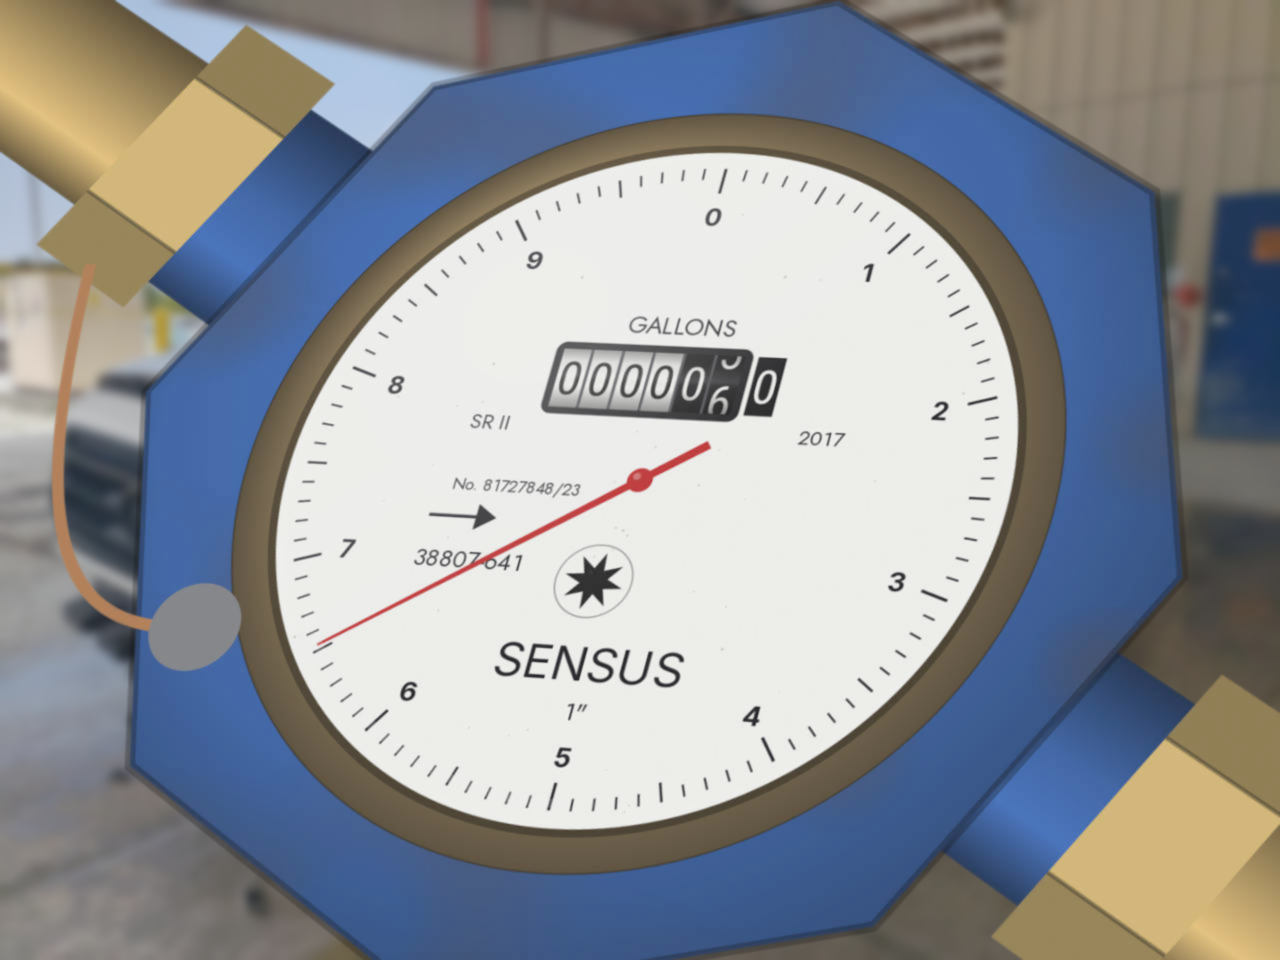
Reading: 56.5,gal
